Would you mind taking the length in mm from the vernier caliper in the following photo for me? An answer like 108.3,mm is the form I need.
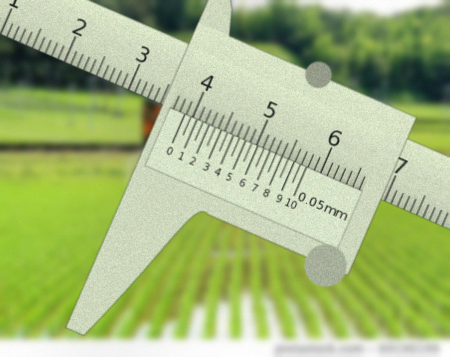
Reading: 38.8,mm
